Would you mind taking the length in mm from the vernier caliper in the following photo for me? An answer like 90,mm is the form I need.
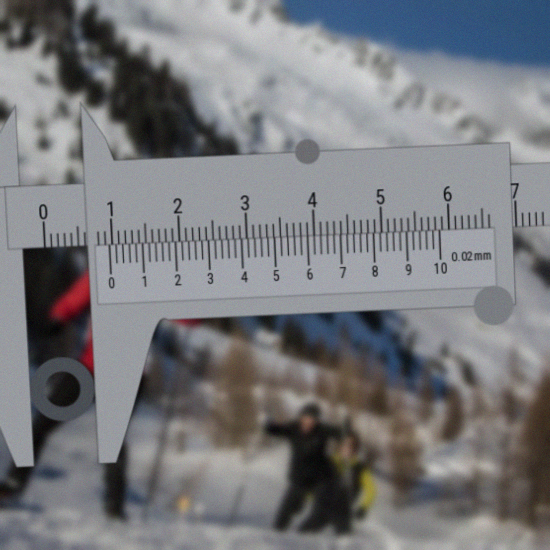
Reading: 9.6,mm
